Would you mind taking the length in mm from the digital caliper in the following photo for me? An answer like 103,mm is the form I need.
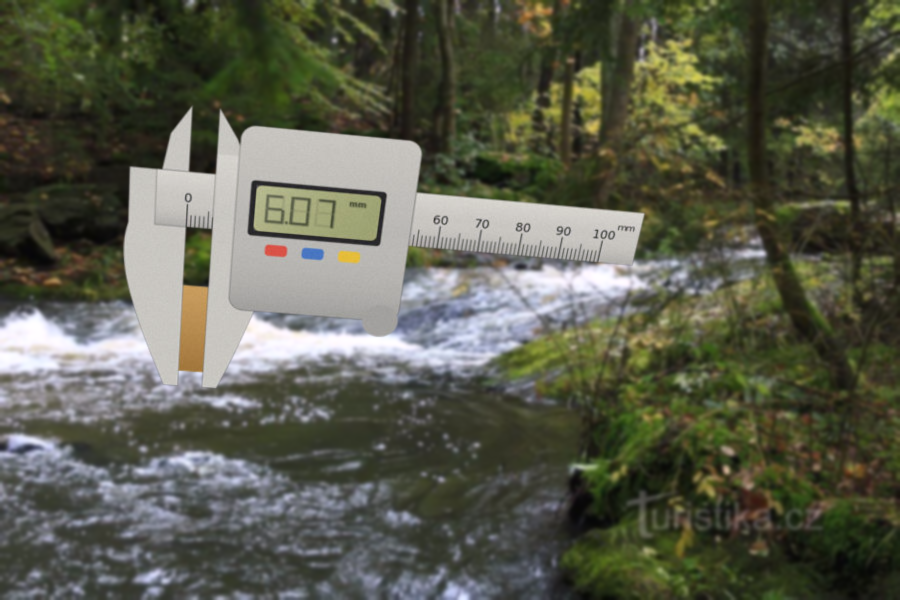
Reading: 6.07,mm
